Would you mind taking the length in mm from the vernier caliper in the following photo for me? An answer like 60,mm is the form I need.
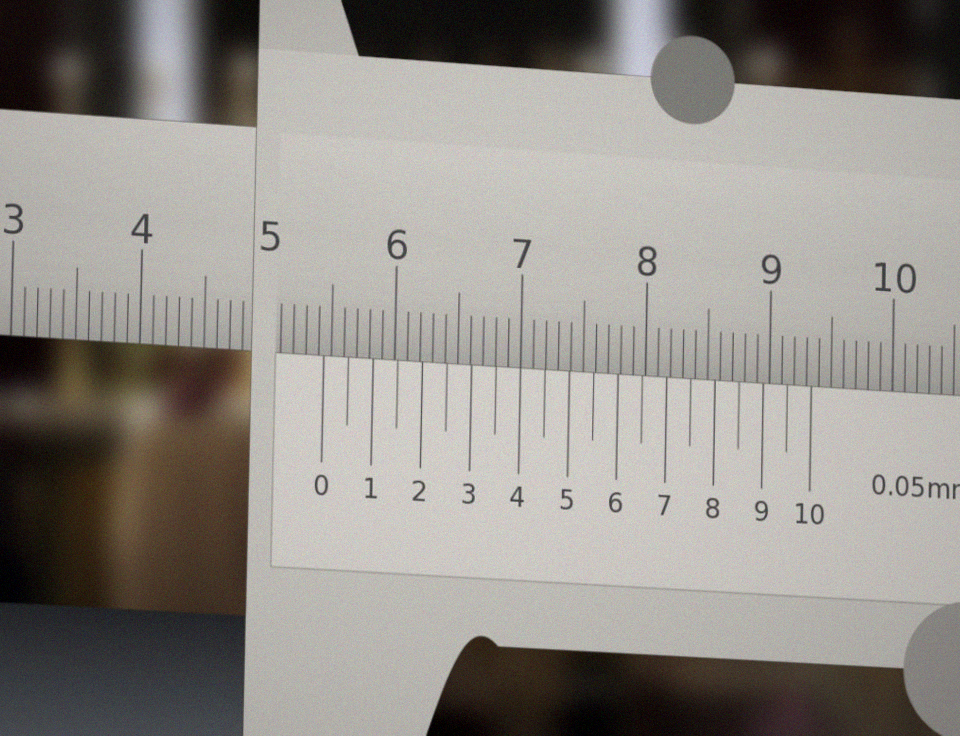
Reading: 54.4,mm
